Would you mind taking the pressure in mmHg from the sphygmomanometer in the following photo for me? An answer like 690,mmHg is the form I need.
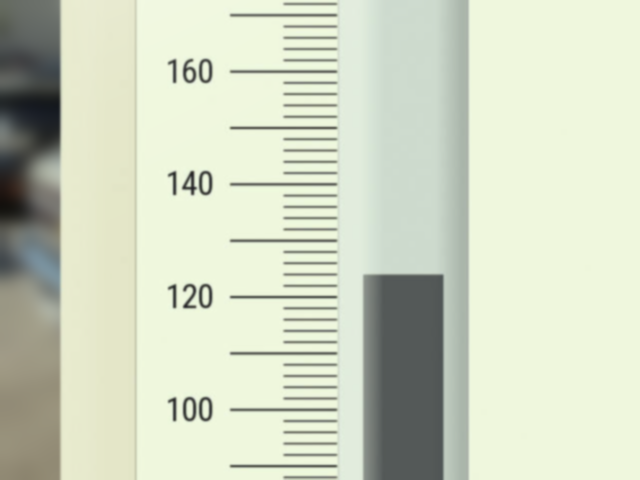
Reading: 124,mmHg
